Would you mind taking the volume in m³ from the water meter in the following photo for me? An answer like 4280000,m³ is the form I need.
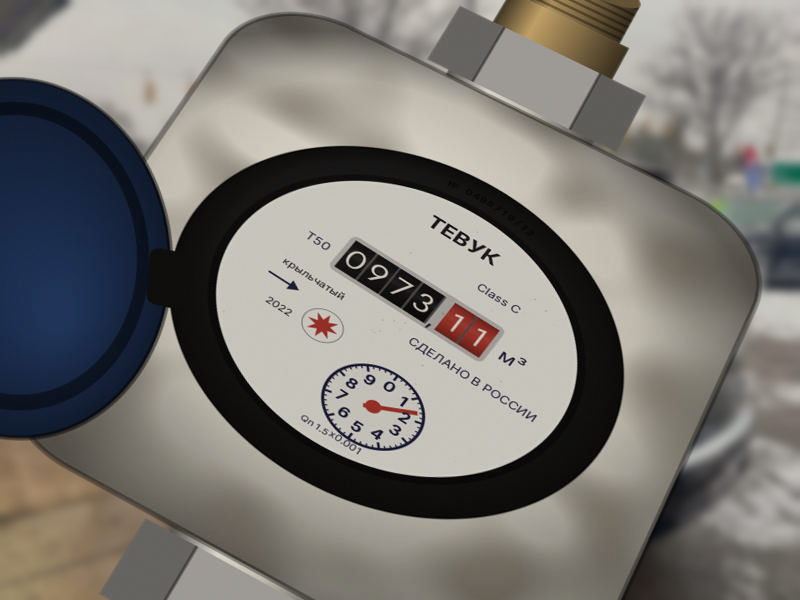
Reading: 973.111,m³
